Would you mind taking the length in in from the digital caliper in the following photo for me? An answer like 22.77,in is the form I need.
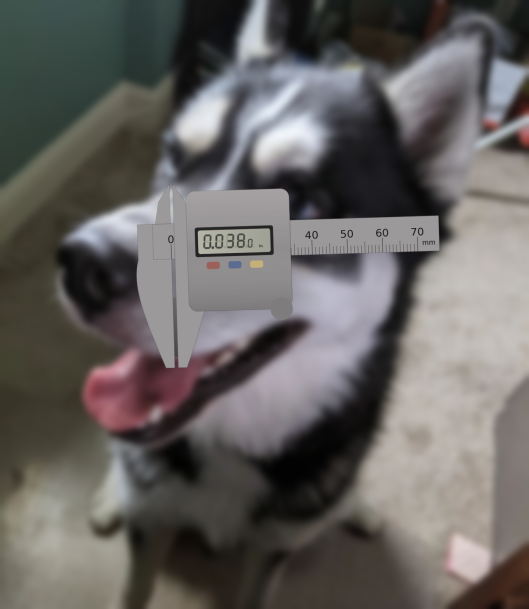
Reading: 0.0380,in
